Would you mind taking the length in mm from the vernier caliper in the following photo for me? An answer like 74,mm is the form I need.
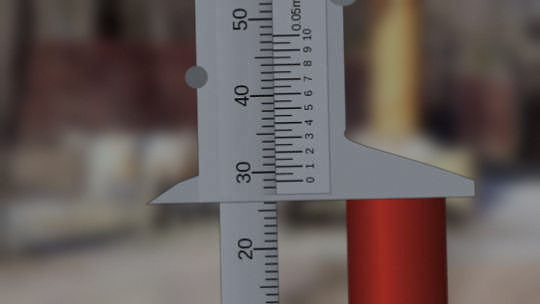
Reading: 28.8,mm
